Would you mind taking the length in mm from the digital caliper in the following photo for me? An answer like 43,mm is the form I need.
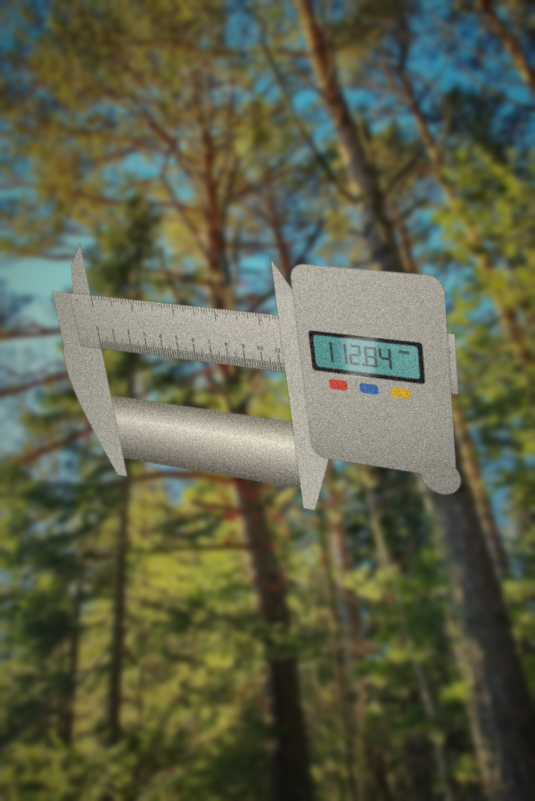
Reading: 112.84,mm
